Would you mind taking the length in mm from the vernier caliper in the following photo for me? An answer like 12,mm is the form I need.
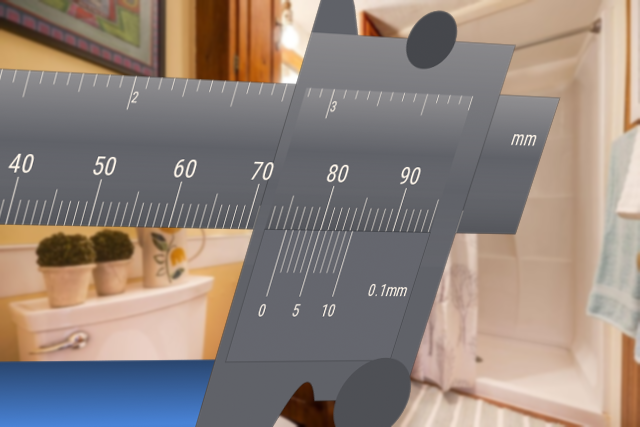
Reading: 75.4,mm
